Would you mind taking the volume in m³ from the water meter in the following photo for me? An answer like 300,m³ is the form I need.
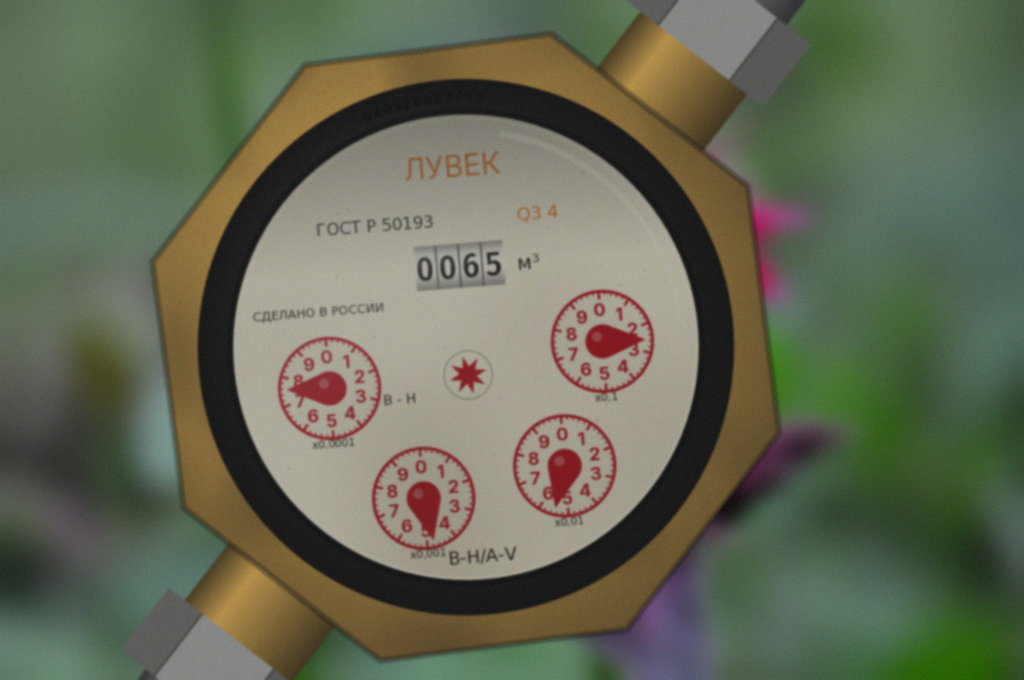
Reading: 65.2547,m³
